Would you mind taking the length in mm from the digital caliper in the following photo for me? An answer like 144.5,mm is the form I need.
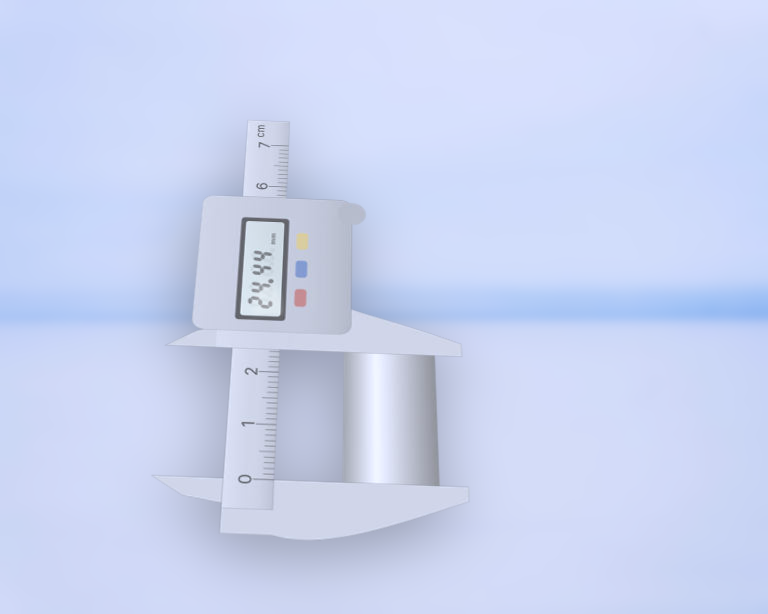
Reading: 24.44,mm
